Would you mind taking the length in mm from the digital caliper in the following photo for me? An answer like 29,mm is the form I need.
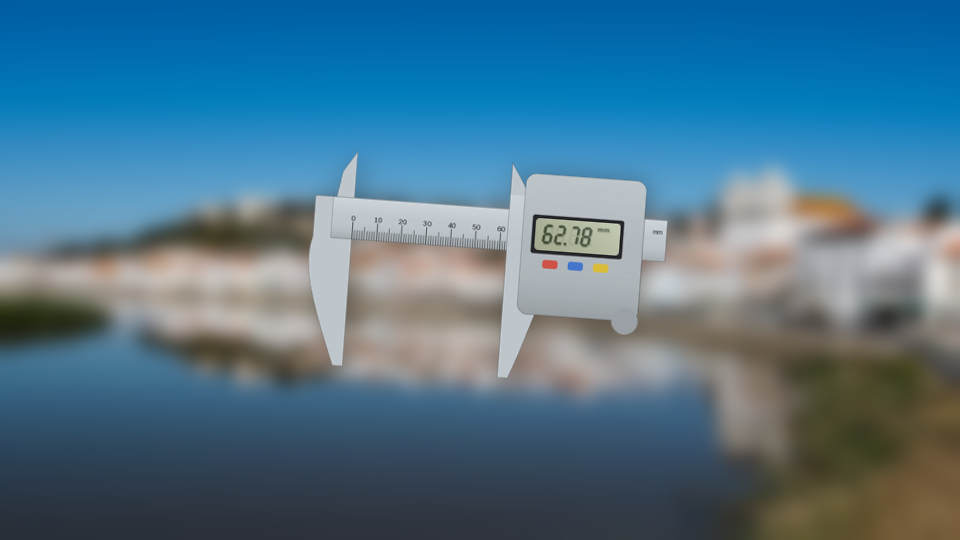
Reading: 62.78,mm
